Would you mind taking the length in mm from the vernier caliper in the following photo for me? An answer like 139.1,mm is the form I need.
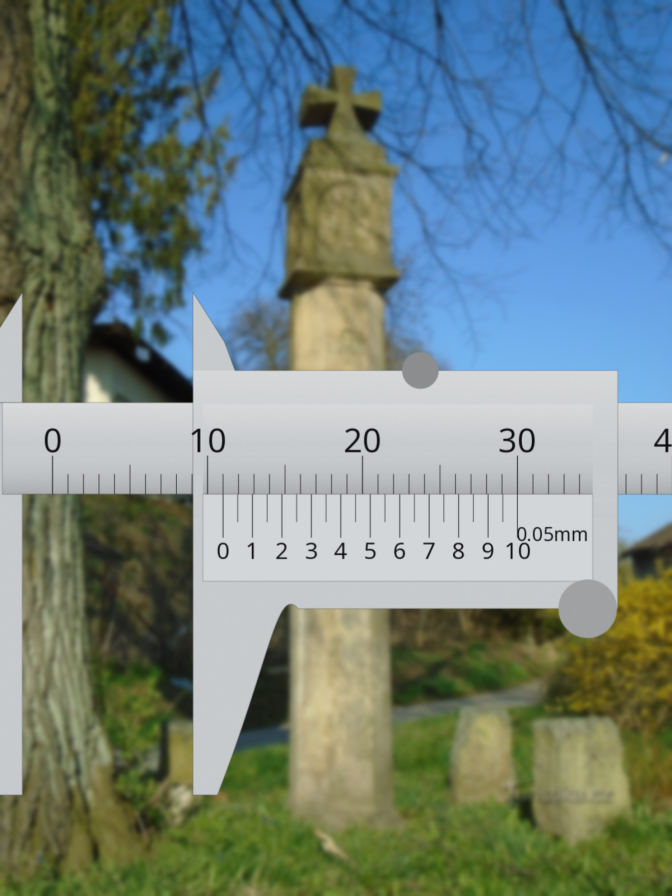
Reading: 11.0,mm
